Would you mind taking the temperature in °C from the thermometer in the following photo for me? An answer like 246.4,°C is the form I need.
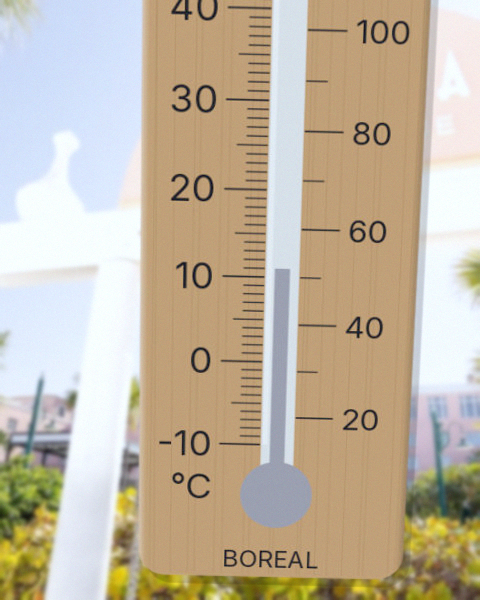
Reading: 11,°C
